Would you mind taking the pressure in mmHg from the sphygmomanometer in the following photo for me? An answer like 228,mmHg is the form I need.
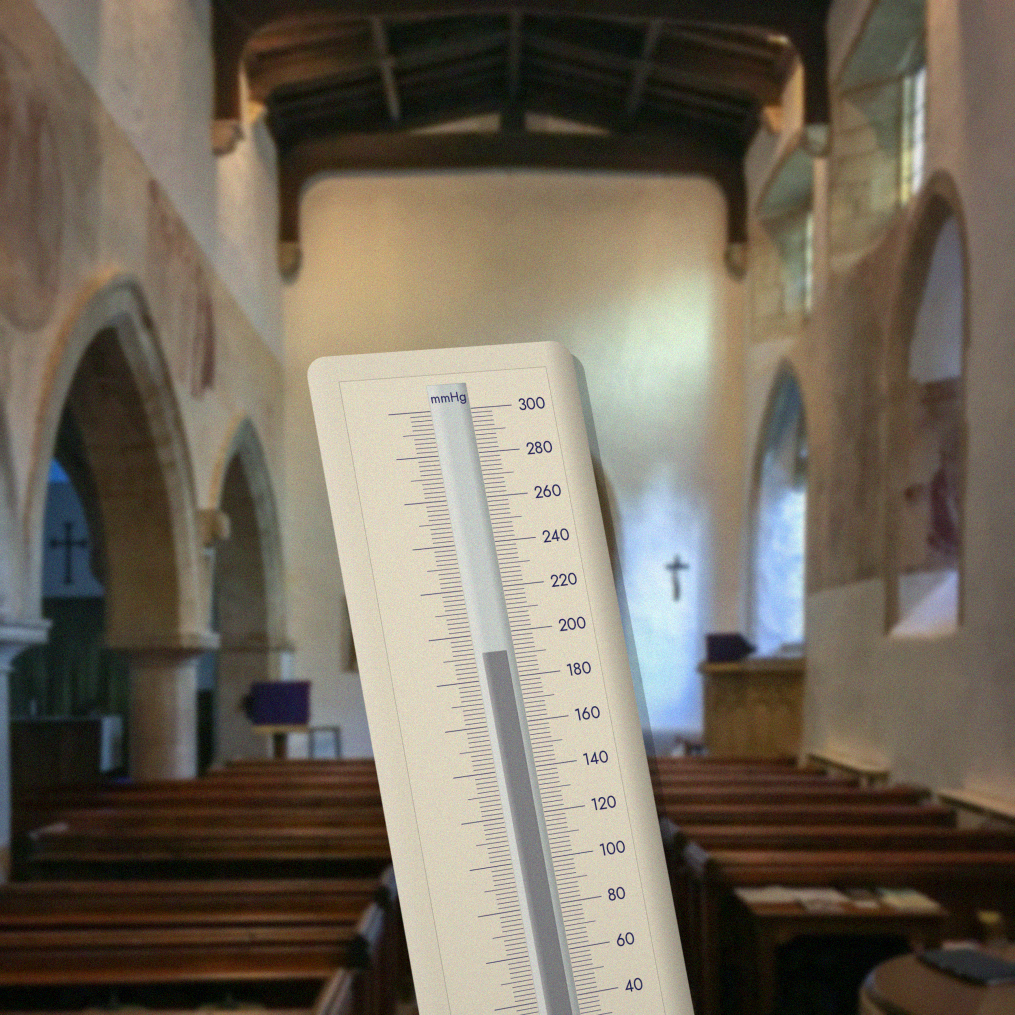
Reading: 192,mmHg
